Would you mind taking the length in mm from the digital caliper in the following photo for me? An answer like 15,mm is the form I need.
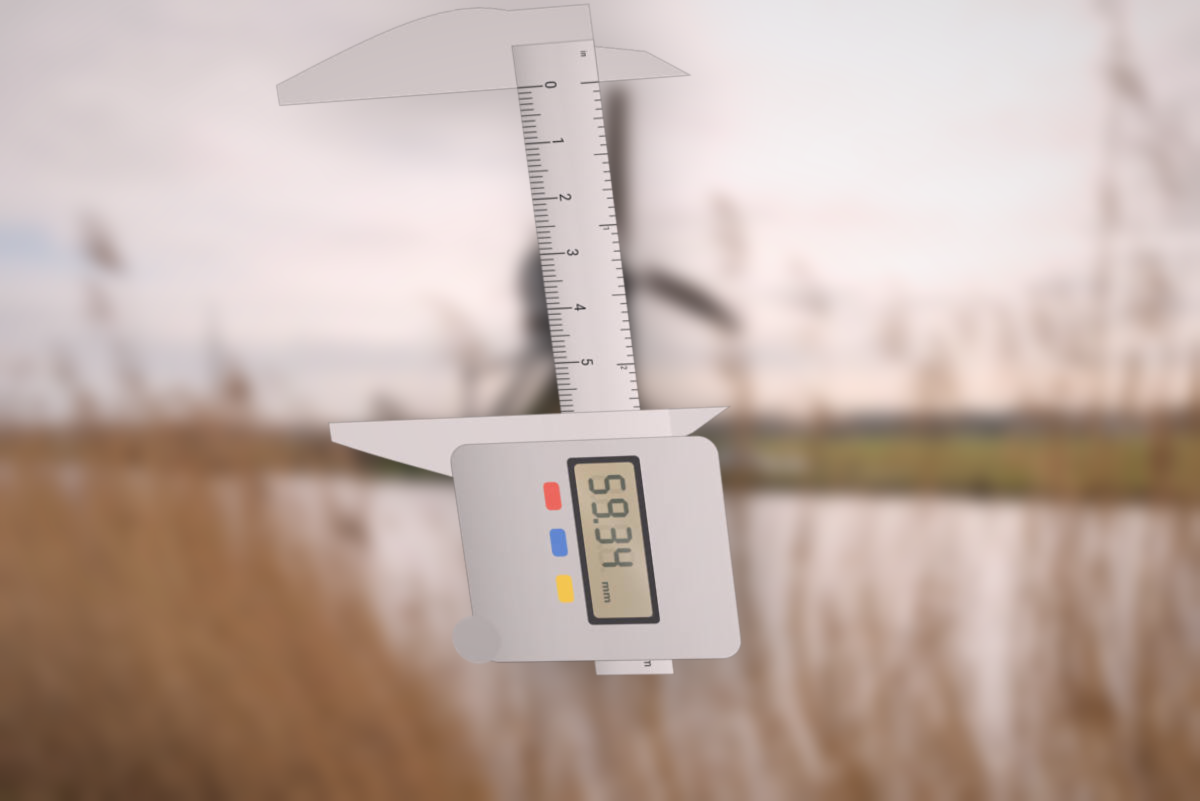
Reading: 59.34,mm
